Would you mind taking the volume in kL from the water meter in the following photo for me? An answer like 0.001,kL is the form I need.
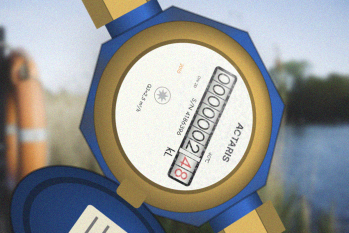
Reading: 2.48,kL
